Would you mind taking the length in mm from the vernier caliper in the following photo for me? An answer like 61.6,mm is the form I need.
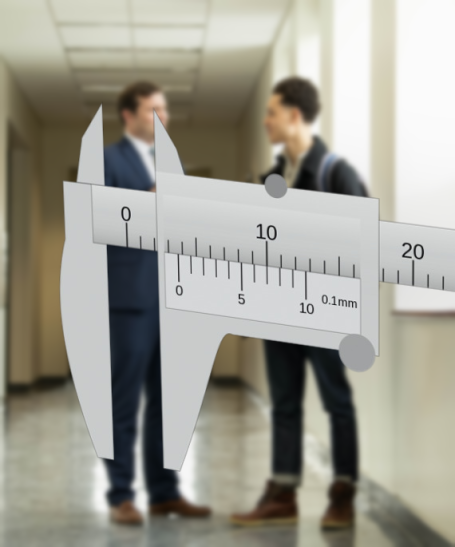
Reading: 3.7,mm
